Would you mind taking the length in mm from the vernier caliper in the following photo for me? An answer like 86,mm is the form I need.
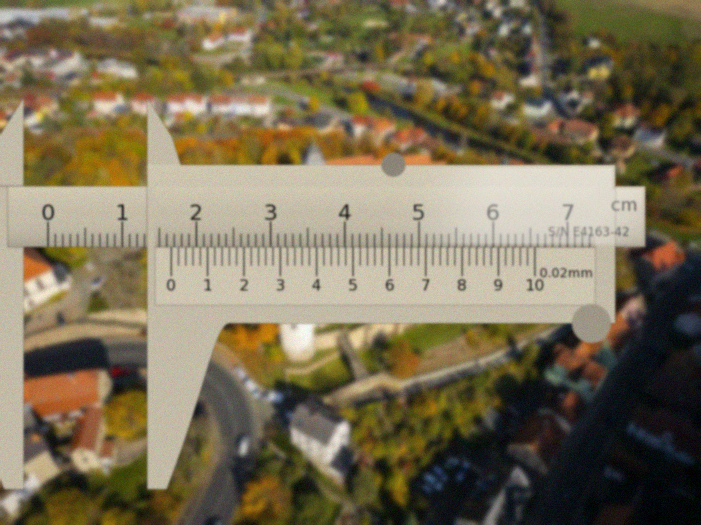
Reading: 16.6,mm
